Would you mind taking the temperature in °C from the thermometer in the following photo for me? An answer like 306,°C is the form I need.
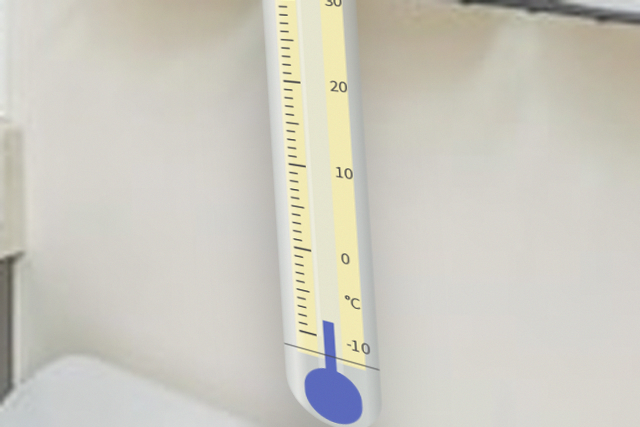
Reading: -8,°C
